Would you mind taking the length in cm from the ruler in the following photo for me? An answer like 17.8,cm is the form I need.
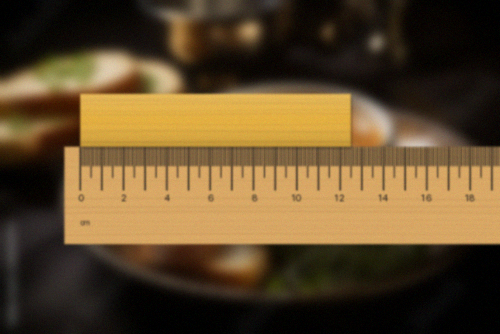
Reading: 12.5,cm
